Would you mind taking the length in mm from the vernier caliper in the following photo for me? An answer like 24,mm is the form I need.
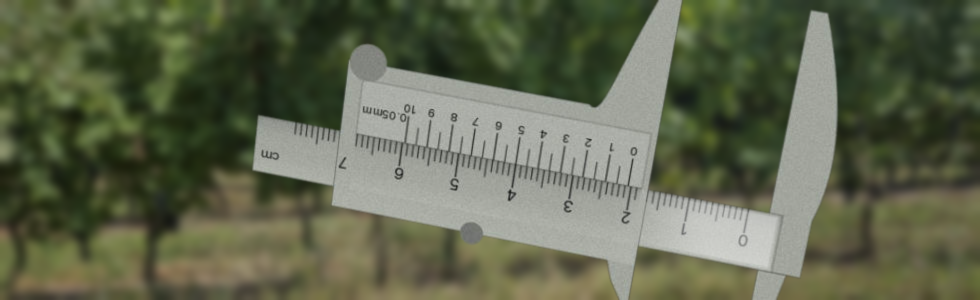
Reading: 20.5,mm
